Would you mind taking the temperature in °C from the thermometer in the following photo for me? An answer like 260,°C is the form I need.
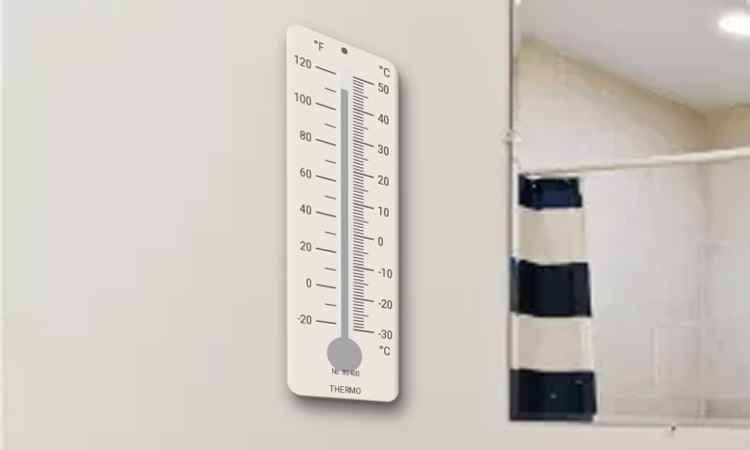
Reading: 45,°C
